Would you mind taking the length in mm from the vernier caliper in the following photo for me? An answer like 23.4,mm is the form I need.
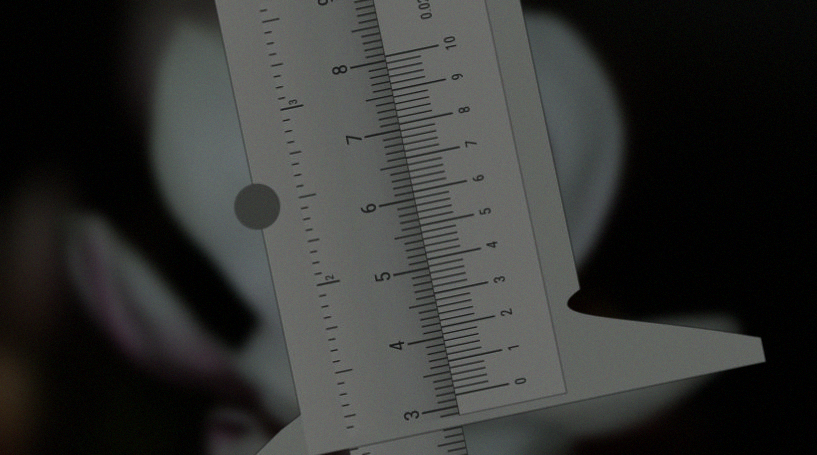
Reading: 31.6,mm
